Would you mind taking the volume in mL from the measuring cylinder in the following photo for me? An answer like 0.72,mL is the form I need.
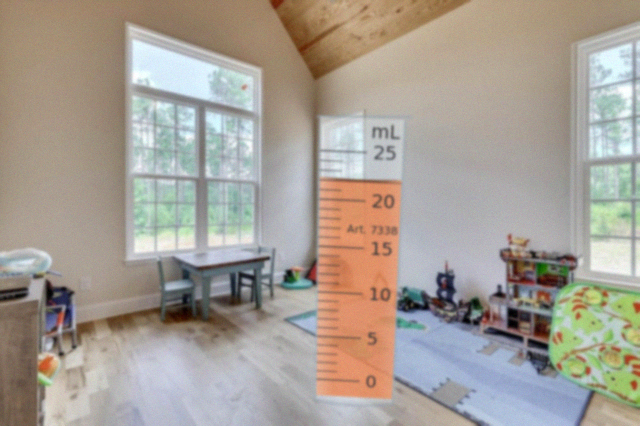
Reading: 22,mL
